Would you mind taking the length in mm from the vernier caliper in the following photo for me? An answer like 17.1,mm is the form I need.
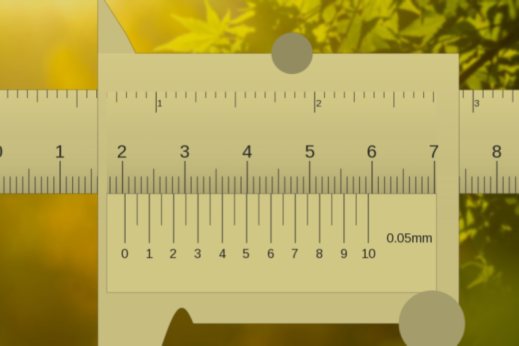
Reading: 20.4,mm
